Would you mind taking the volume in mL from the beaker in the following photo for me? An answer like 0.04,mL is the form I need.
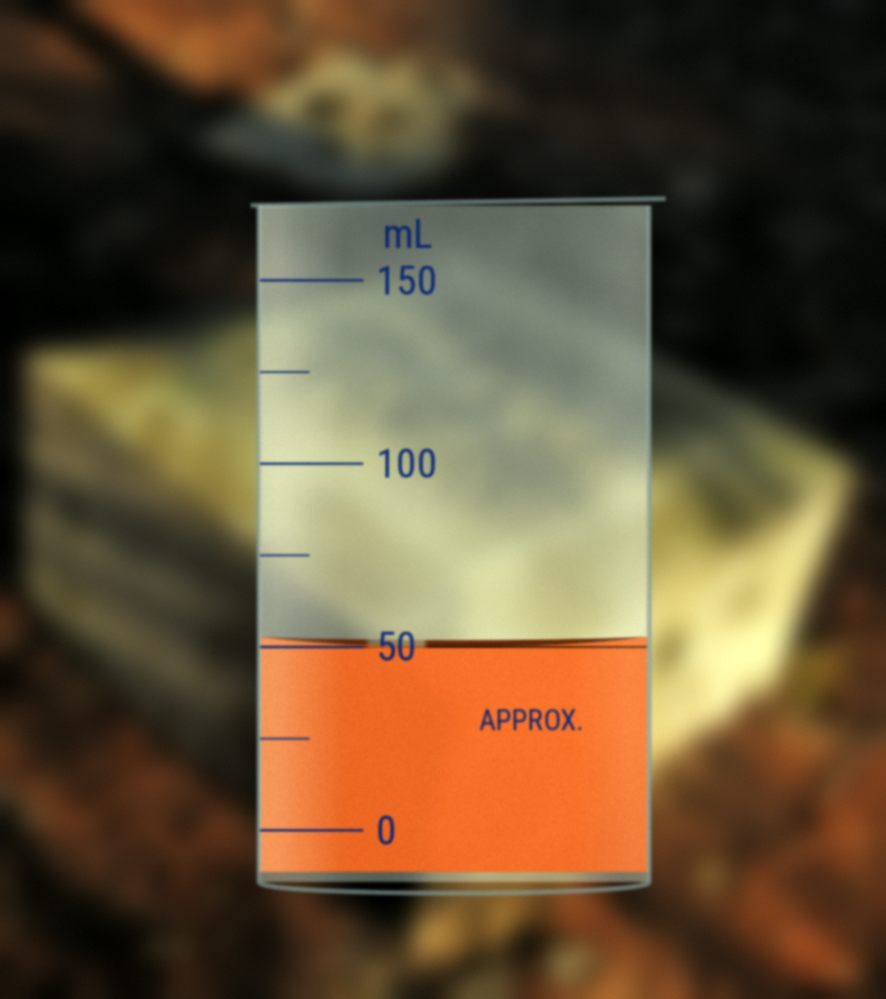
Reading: 50,mL
